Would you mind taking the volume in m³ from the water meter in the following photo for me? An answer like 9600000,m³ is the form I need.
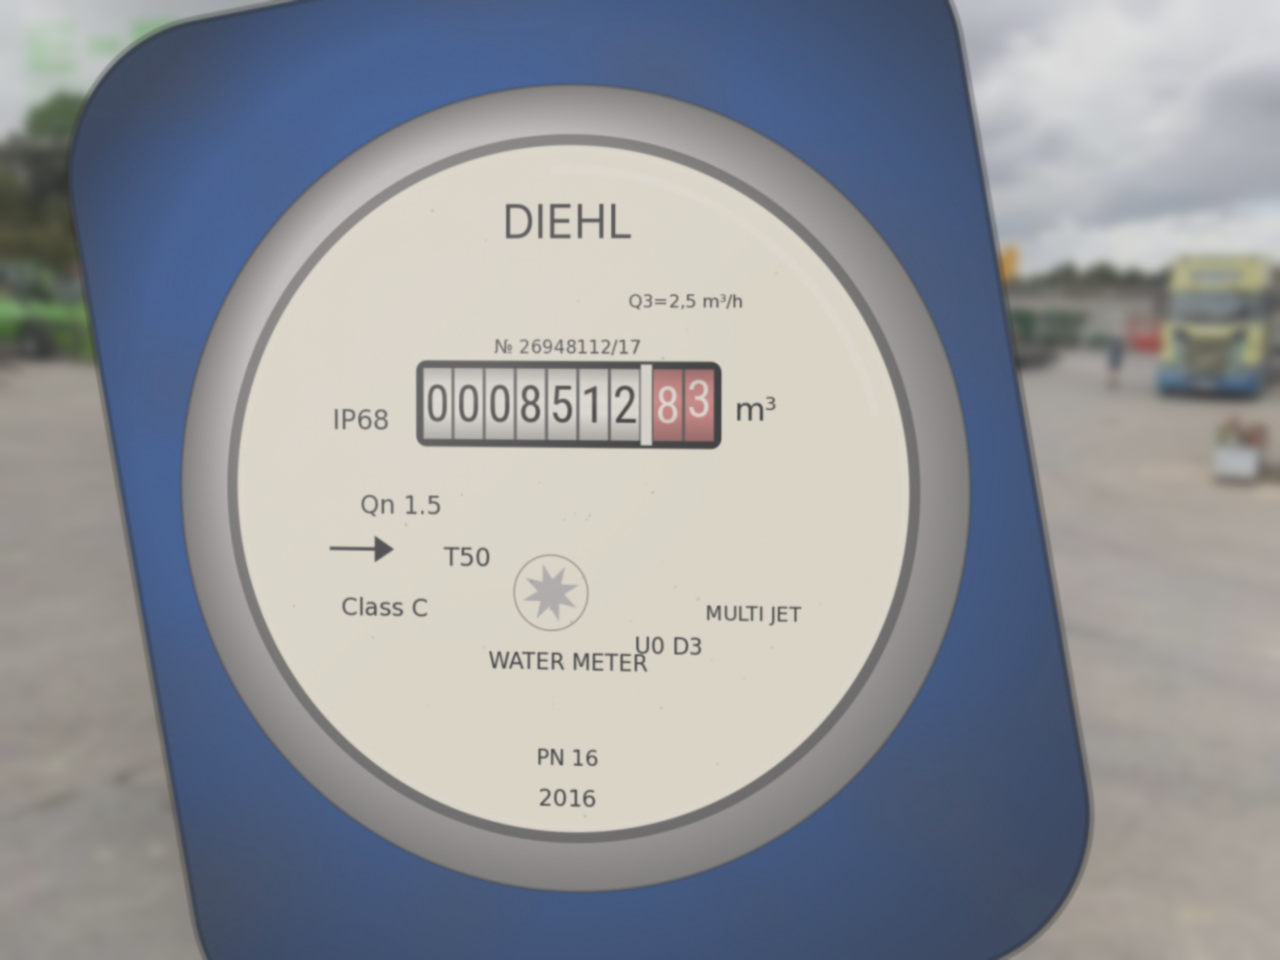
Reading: 8512.83,m³
